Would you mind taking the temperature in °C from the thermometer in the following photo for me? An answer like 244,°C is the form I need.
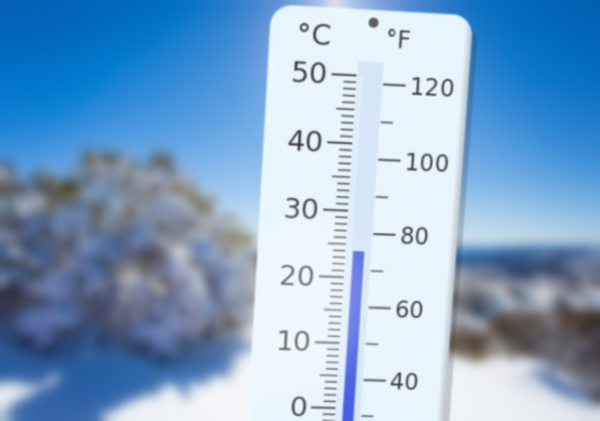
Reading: 24,°C
